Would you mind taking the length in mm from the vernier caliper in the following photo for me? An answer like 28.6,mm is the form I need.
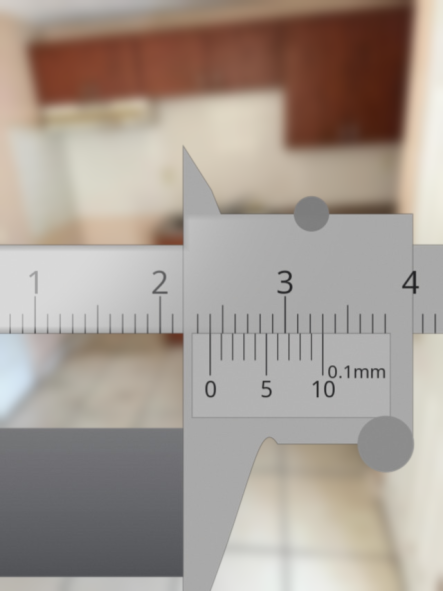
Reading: 24.0,mm
